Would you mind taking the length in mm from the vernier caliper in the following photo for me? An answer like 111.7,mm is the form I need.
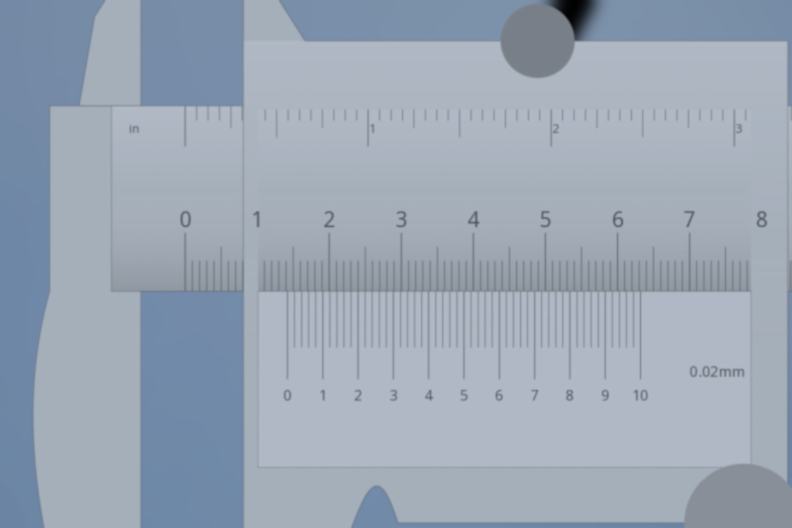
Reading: 14.2,mm
